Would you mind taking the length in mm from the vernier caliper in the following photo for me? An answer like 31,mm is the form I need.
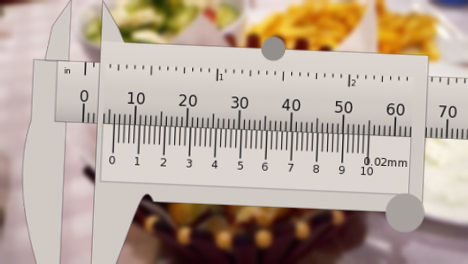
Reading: 6.0,mm
